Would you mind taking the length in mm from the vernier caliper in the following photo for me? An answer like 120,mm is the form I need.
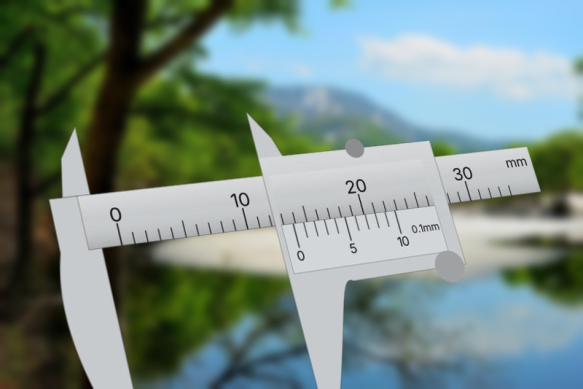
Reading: 13.8,mm
